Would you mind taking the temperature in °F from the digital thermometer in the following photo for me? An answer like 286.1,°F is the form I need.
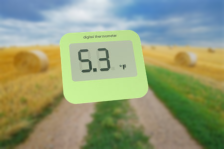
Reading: 5.3,°F
